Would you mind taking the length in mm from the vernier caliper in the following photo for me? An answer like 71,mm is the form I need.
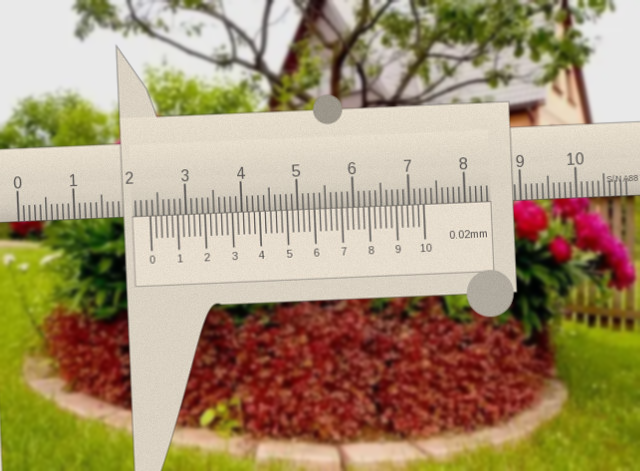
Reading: 23.6,mm
